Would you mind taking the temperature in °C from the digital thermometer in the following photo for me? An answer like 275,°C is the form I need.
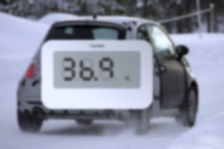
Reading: 36.9,°C
